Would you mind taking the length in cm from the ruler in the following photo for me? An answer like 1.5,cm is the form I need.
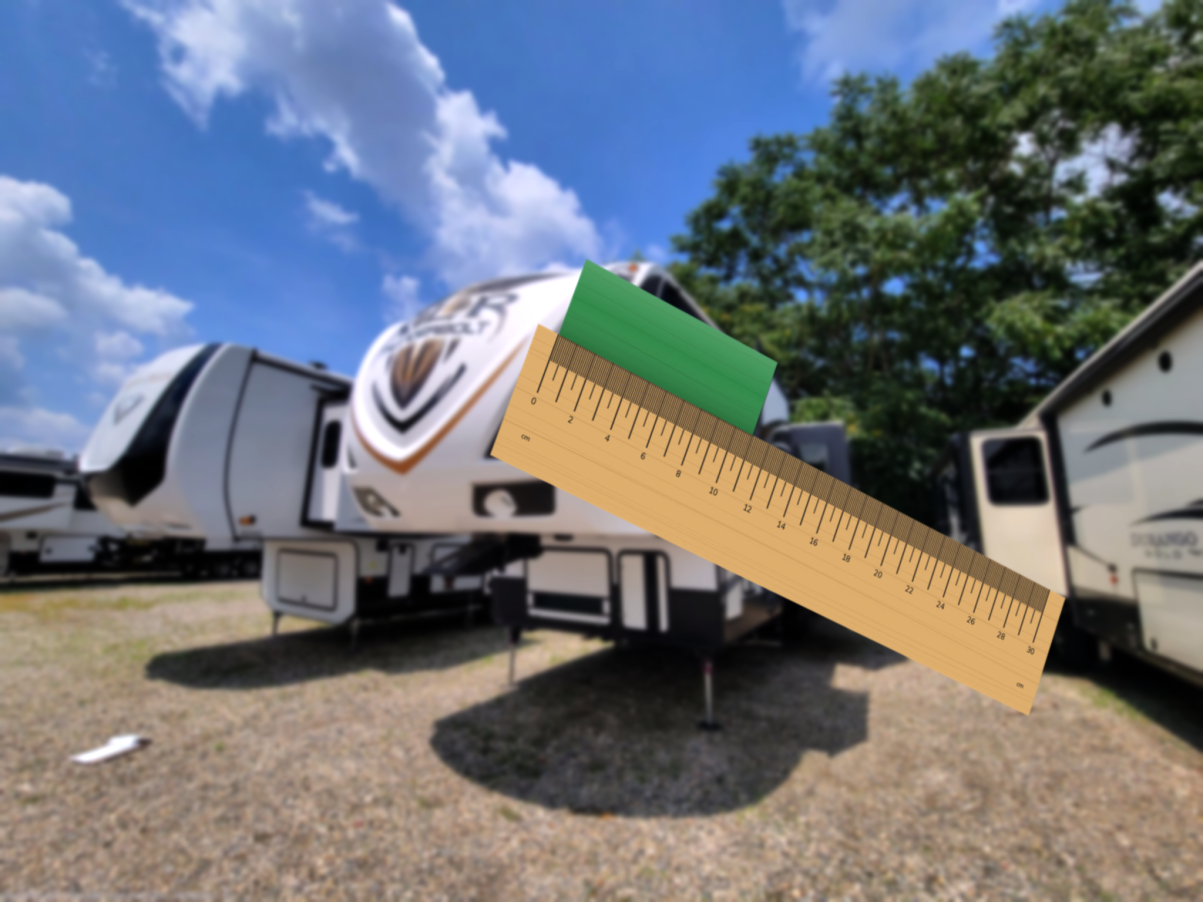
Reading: 11,cm
